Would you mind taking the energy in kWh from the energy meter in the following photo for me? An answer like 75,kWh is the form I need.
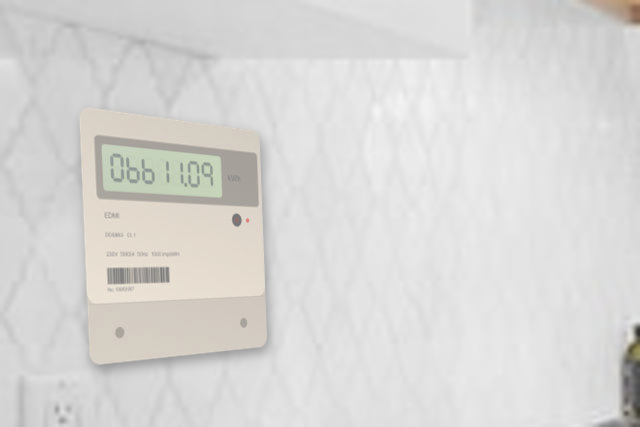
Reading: 6611.09,kWh
